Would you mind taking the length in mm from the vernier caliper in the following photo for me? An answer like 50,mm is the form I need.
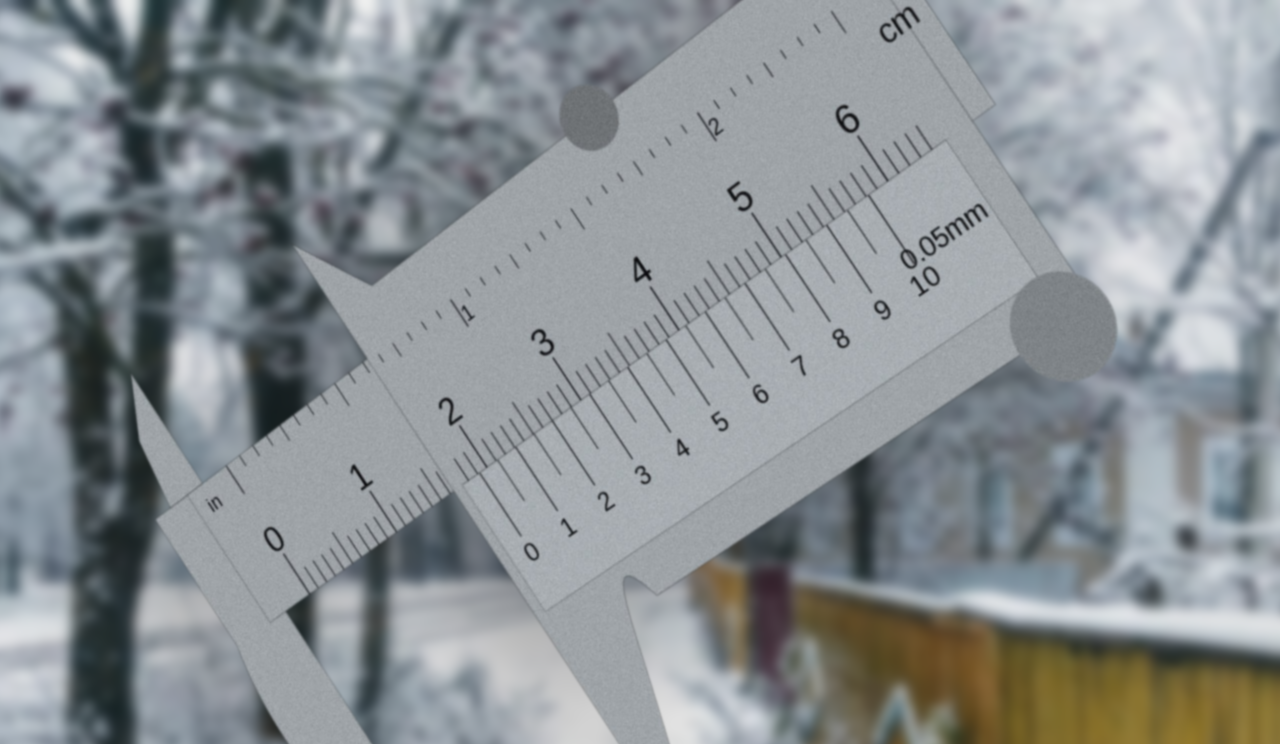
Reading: 19.2,mm
